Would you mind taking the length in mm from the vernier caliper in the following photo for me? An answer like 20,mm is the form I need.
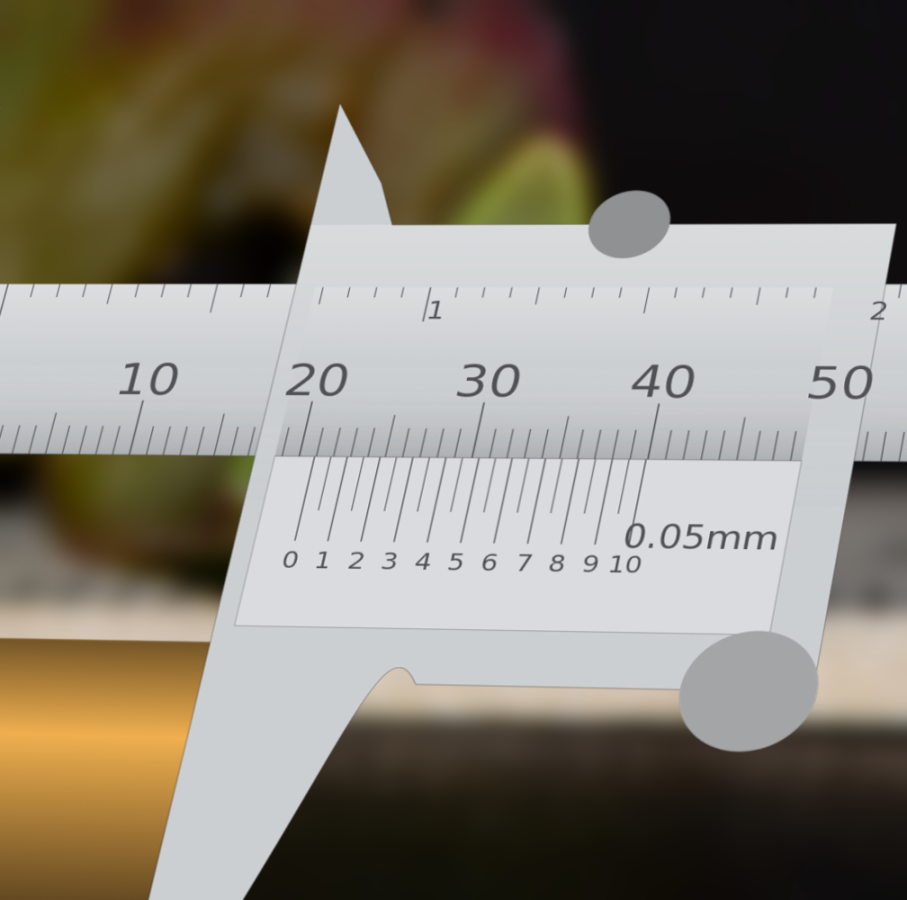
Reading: 20.9,mm
